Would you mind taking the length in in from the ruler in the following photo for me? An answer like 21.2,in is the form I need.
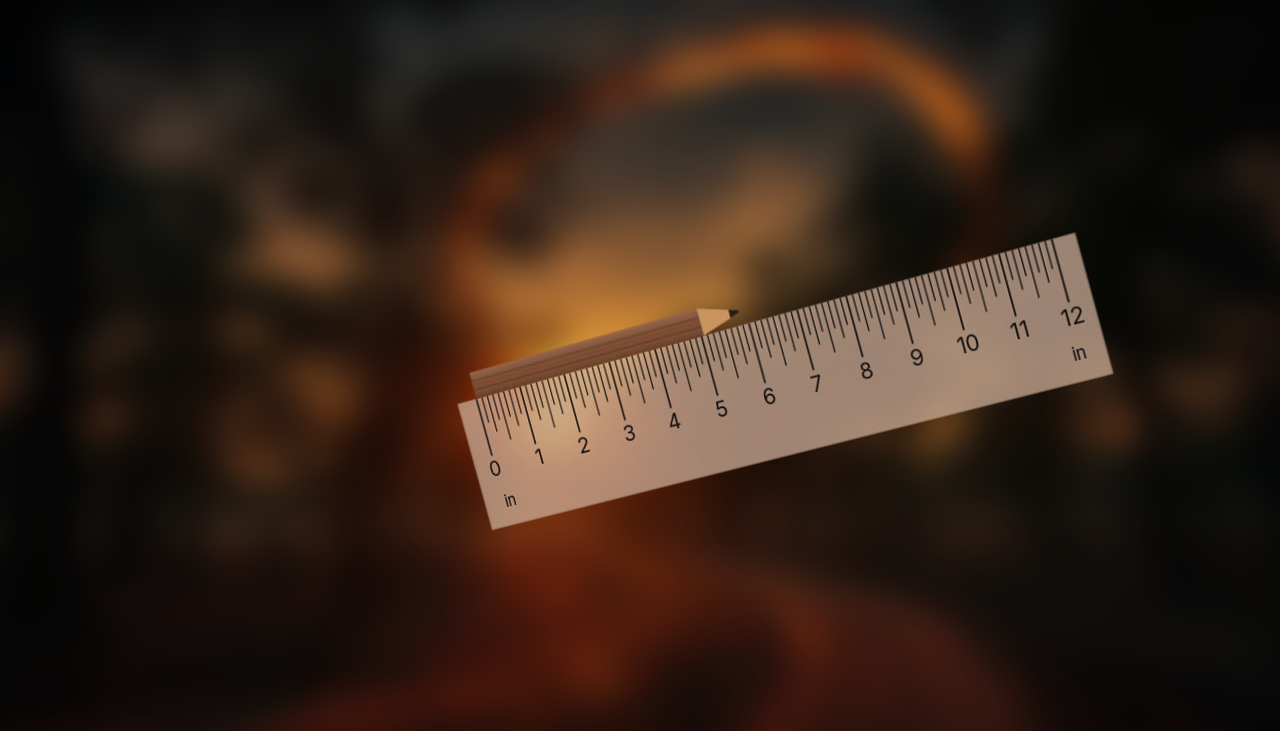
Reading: 5.875,in
